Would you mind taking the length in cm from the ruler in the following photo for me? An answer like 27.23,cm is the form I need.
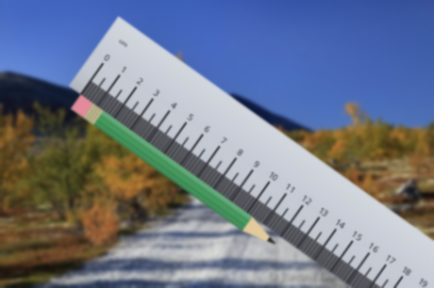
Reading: 12,cm
